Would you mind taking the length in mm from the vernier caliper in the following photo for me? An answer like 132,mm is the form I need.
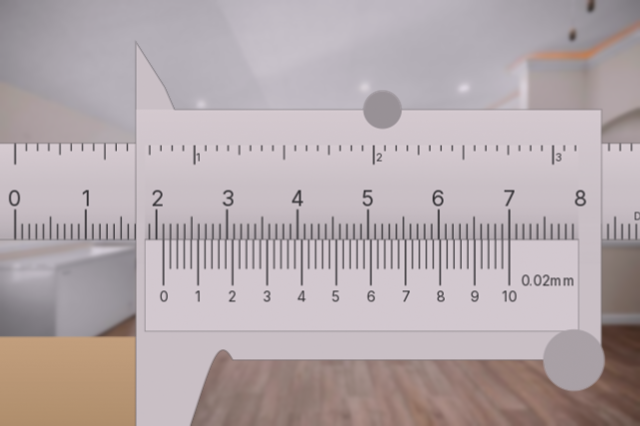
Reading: 21.0,mm
